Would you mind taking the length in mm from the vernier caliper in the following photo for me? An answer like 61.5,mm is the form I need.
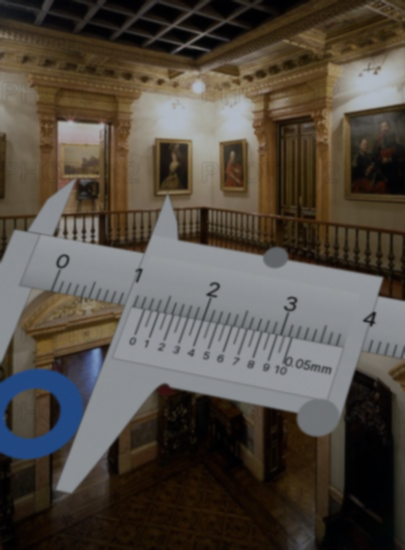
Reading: 12.4,mm
